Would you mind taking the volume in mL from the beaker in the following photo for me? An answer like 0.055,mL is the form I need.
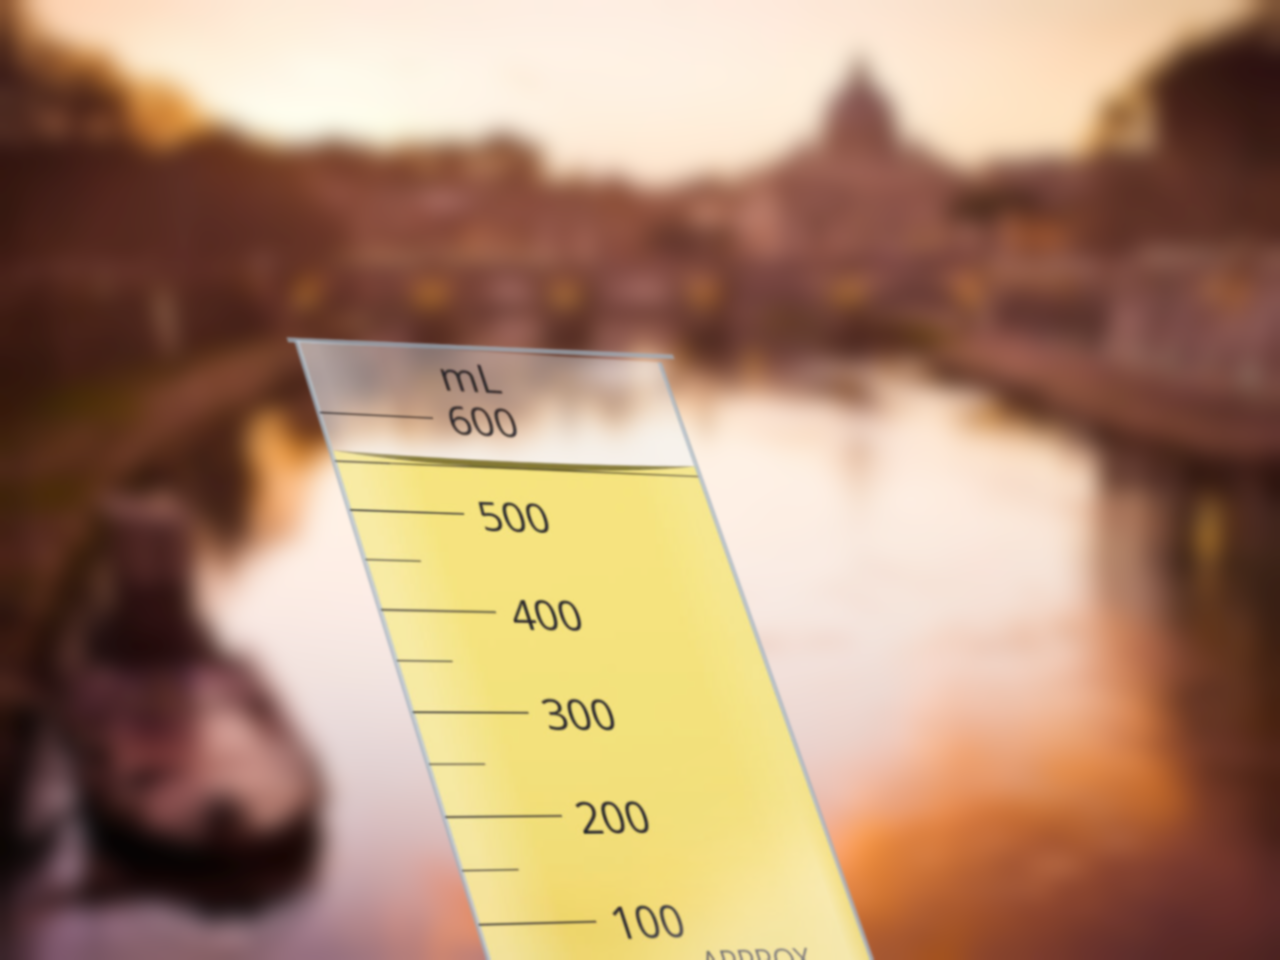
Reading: 550,mL
